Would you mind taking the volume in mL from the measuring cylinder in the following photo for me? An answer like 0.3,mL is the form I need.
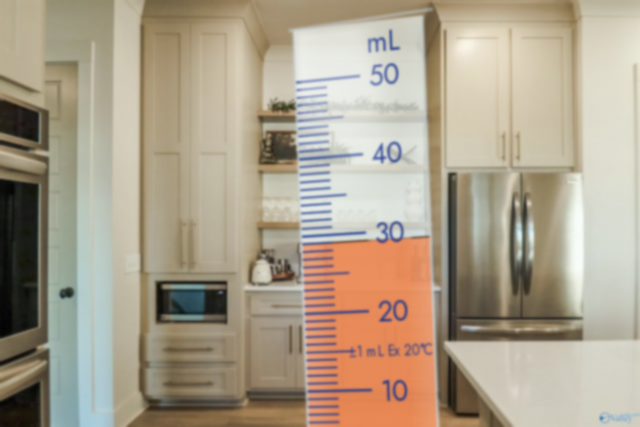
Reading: 29,mL
